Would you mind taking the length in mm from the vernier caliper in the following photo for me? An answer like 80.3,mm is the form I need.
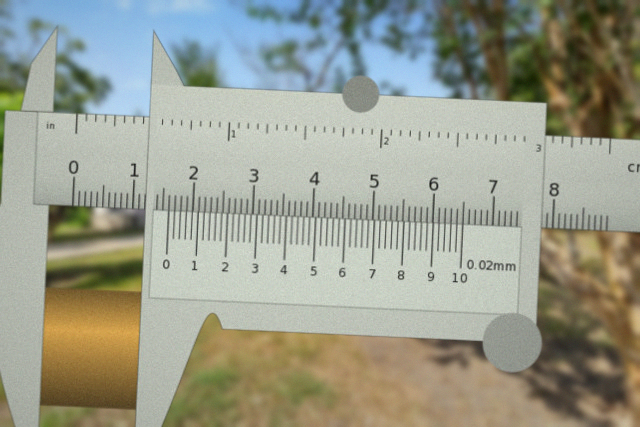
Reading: 16.0,mm
